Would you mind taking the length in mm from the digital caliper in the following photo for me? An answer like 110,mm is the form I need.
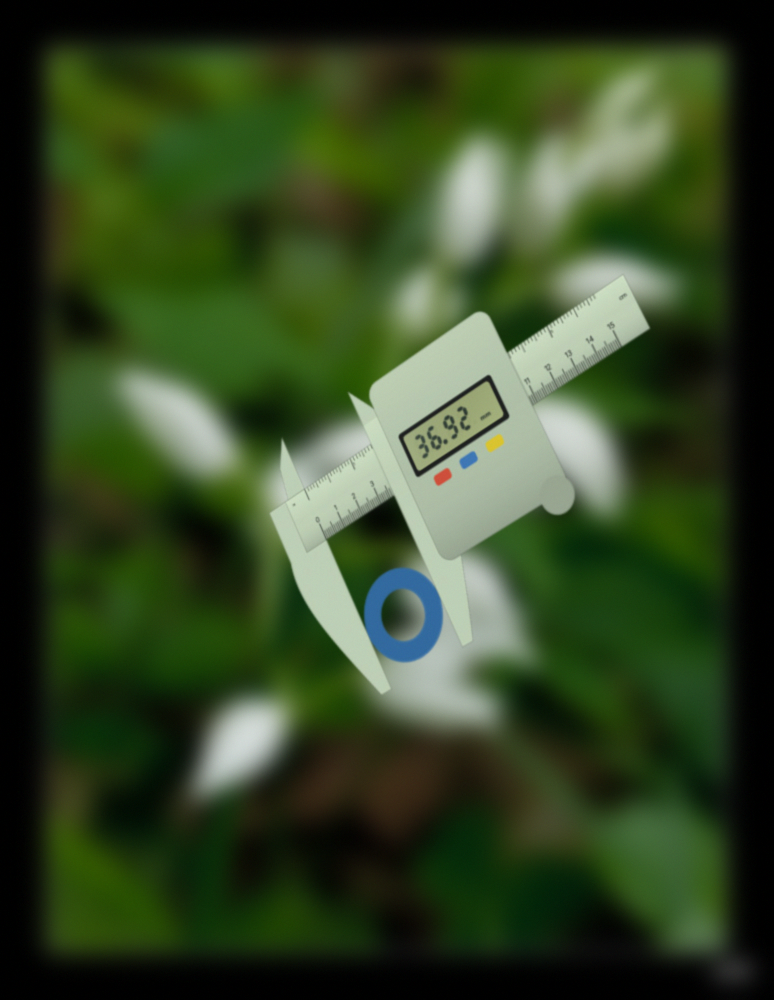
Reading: 36.92,mm
